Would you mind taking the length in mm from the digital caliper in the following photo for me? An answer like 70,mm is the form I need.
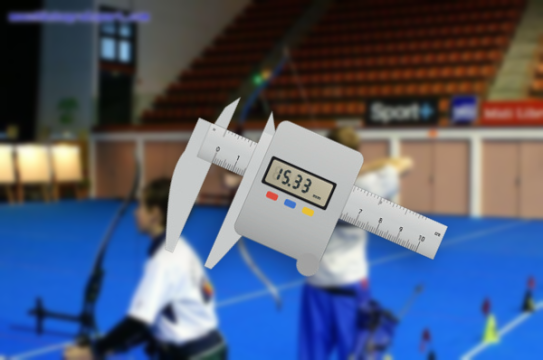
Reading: 15.33,mm
